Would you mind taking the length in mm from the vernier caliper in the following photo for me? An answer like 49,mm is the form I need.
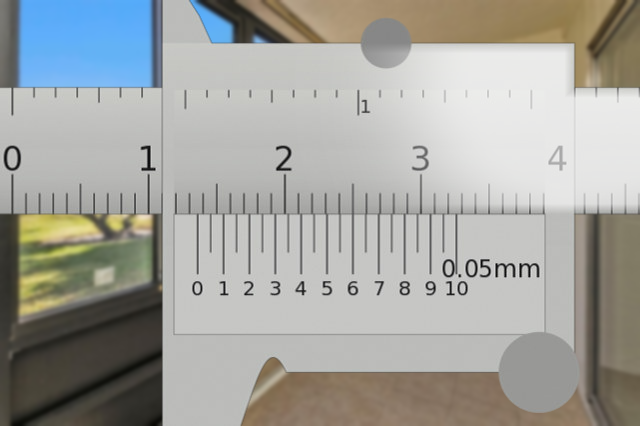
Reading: 13.6,mm
